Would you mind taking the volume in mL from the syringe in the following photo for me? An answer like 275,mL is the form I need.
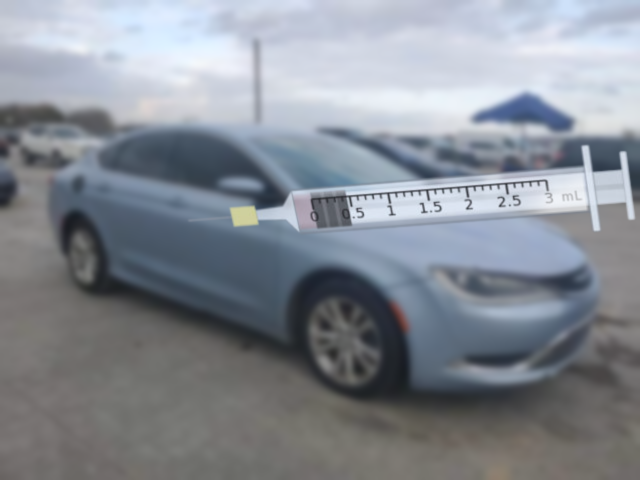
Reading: 0,mL
